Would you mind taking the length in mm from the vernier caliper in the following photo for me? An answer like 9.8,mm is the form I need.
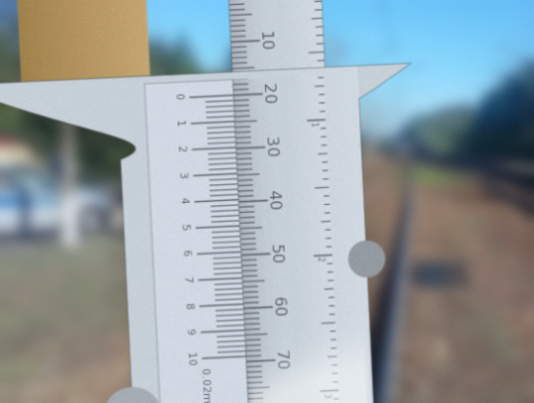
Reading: 20.0,mm
